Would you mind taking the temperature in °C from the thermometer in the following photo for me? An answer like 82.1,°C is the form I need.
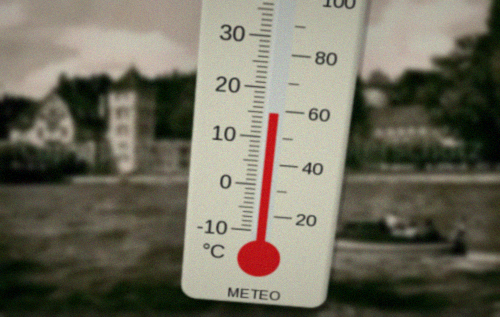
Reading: 15,°C
